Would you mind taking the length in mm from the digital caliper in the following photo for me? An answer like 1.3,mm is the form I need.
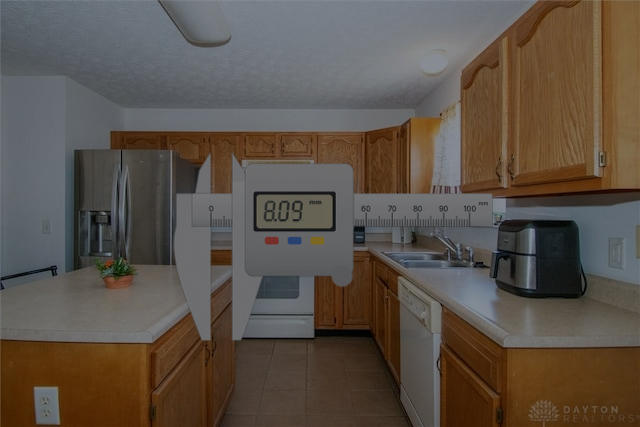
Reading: 8.09,mm
